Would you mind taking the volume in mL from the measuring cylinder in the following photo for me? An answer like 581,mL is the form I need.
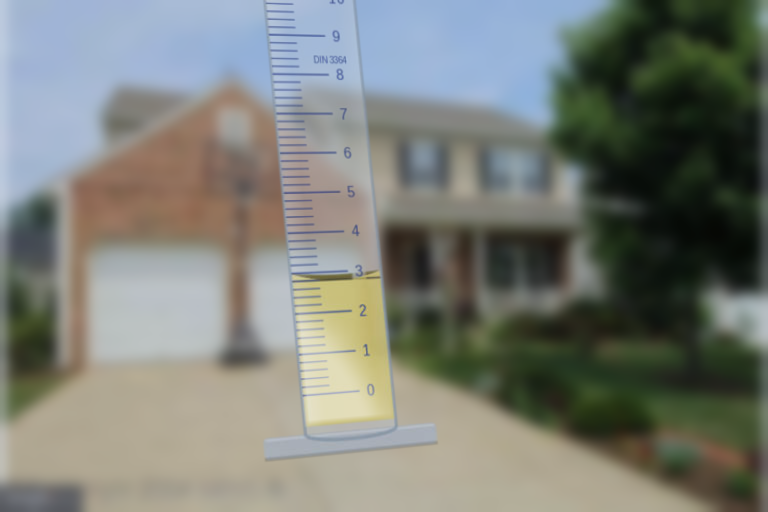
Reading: 2.8,mL
